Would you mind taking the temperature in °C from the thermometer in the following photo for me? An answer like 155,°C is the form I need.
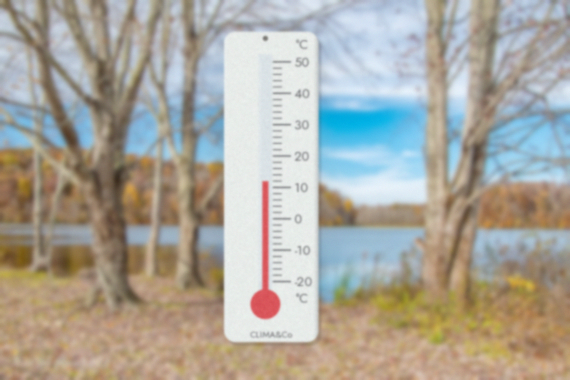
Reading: 12,°C
